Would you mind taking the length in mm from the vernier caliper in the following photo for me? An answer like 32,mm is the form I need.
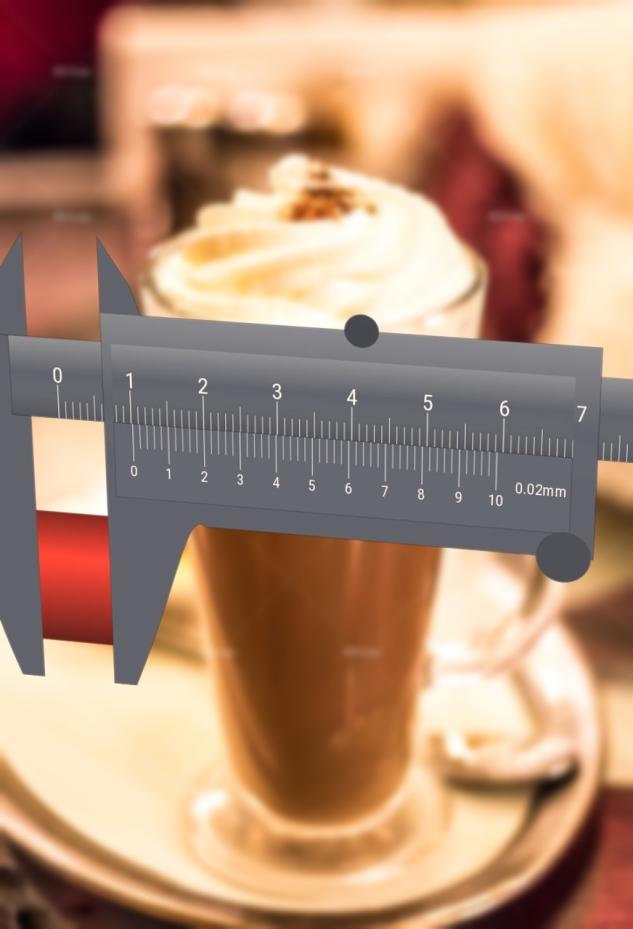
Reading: 10.2,mm
